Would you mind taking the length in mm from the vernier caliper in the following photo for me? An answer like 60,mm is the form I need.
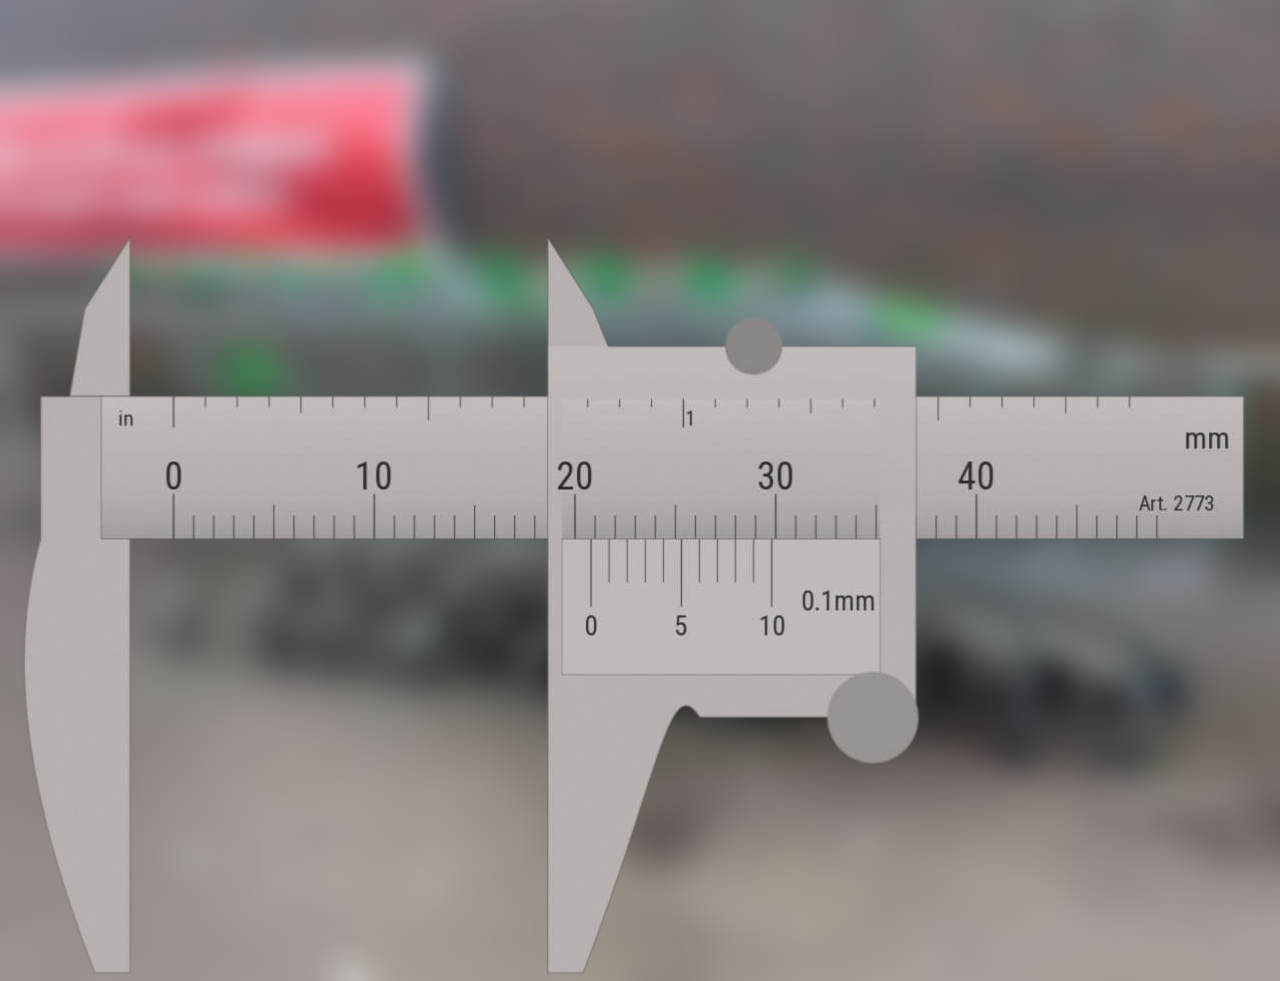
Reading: 20.8,mm
